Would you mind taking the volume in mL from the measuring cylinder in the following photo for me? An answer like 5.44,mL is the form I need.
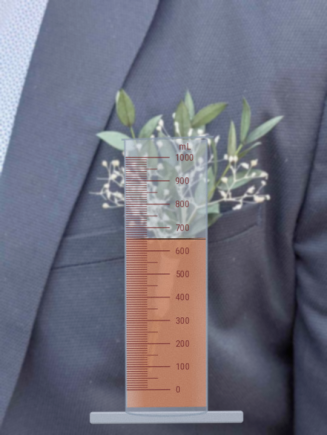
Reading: 650,mL
